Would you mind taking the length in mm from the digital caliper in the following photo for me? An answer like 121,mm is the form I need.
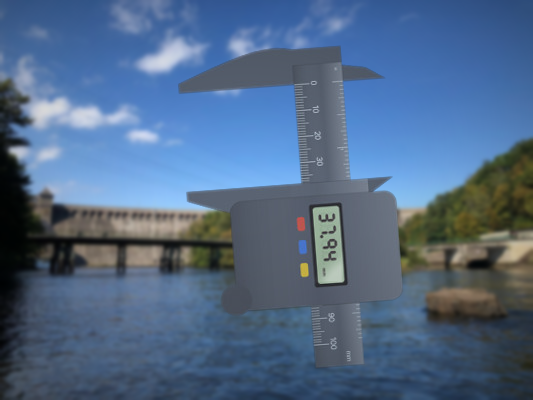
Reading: 37.94,mm
